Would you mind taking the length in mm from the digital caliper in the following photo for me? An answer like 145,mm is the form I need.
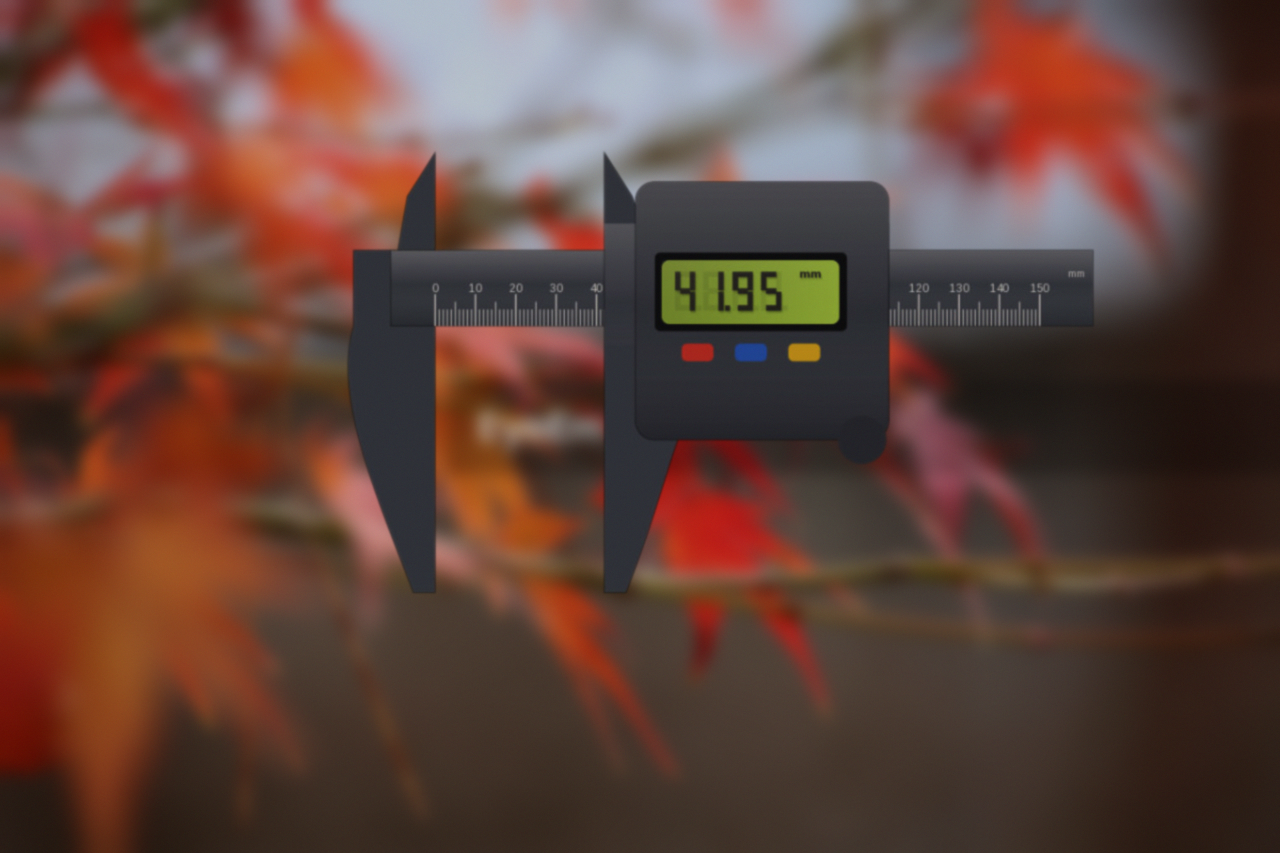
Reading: 41.95,mm
